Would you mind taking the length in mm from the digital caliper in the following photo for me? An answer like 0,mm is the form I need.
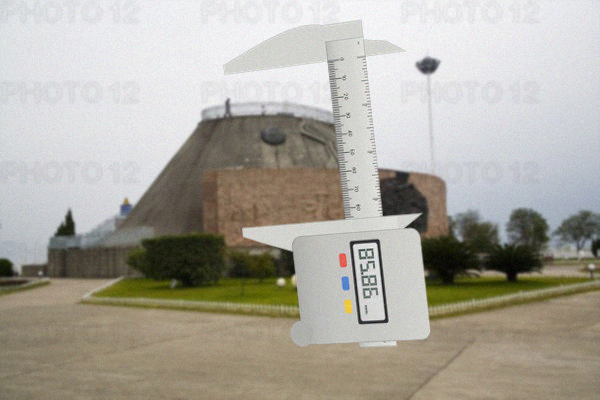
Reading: 85.86,mm
